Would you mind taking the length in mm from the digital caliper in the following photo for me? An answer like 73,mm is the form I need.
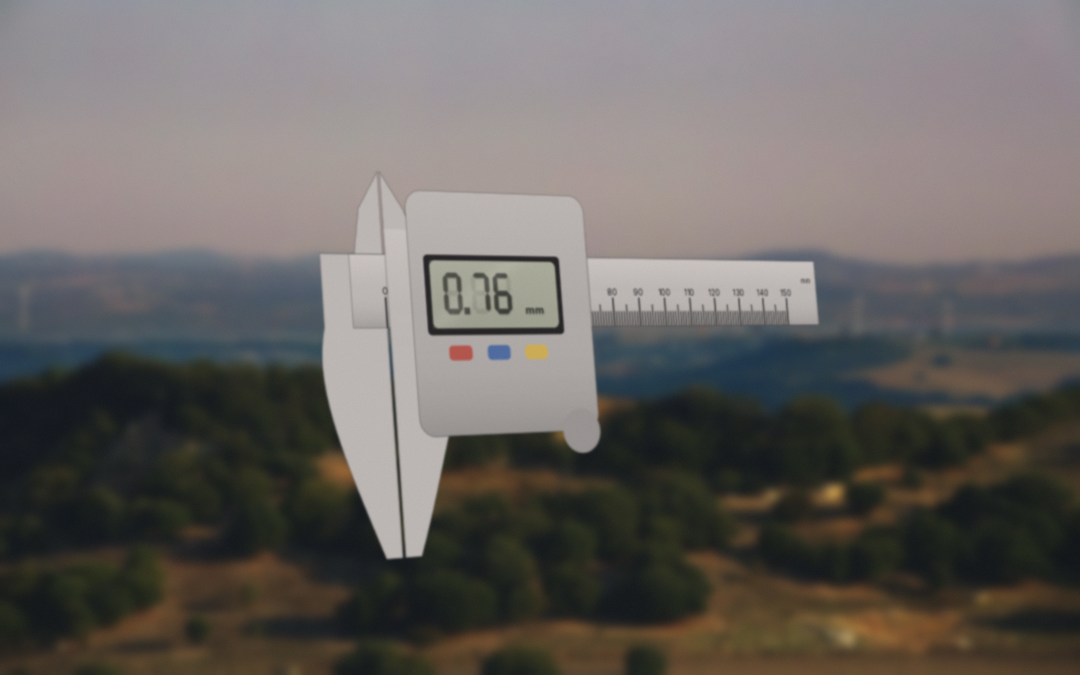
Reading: 0.76,mm
